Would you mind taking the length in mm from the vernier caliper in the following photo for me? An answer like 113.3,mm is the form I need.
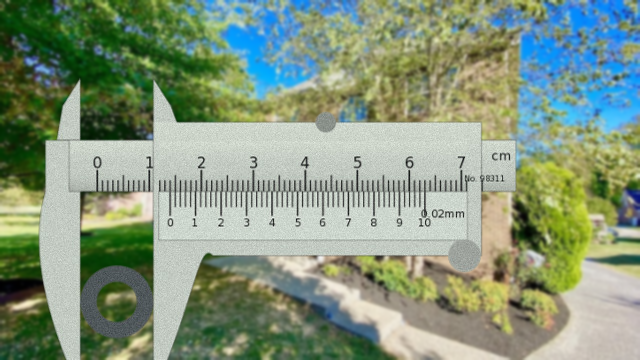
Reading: 14.0,mm
